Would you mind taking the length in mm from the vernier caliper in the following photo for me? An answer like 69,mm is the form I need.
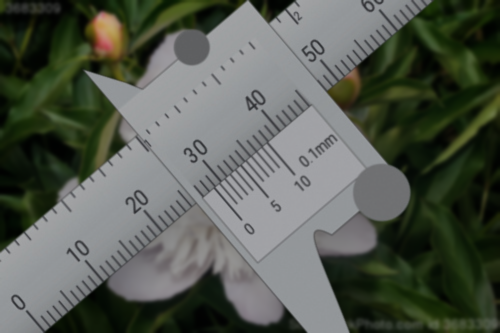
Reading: 28.8,mm
